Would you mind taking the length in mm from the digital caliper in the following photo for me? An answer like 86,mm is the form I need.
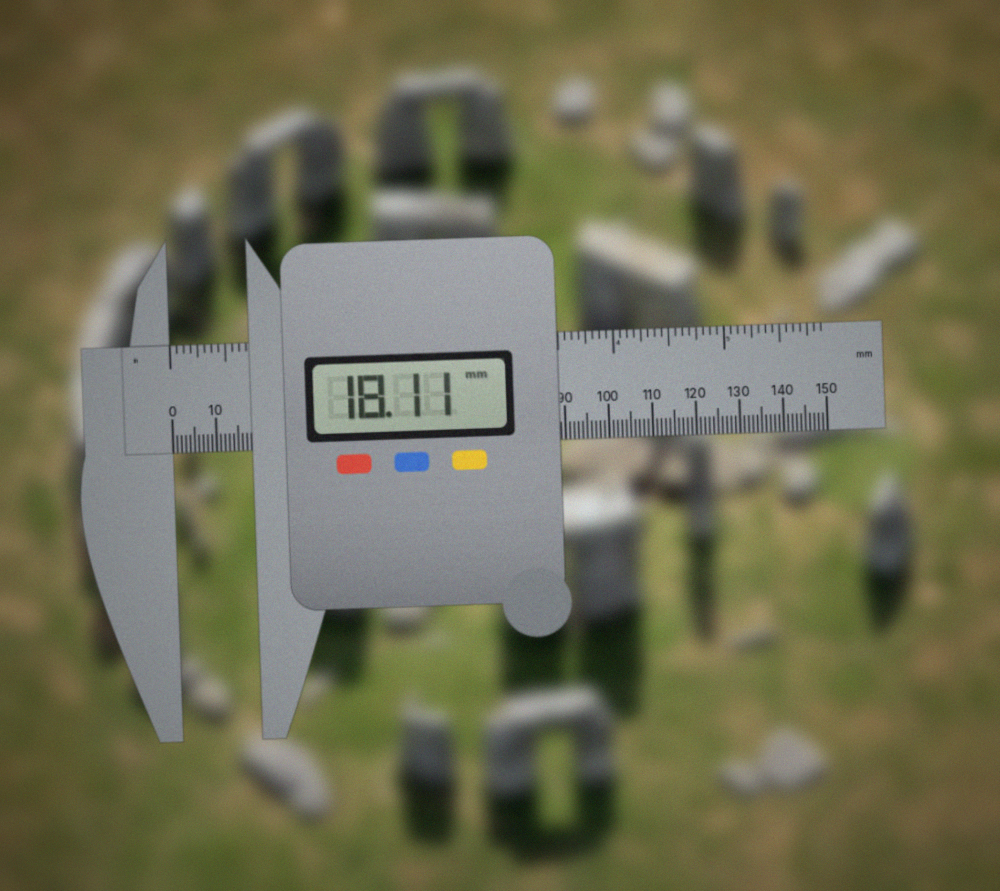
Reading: 18.11,mm
